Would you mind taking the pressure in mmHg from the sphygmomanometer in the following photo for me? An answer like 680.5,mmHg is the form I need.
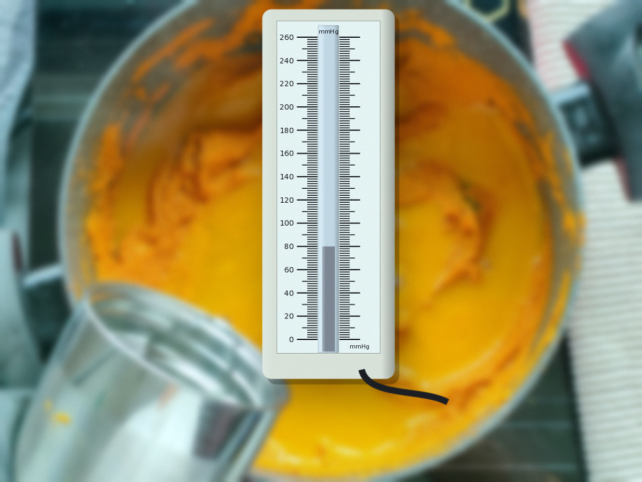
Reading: 80,mmHg
